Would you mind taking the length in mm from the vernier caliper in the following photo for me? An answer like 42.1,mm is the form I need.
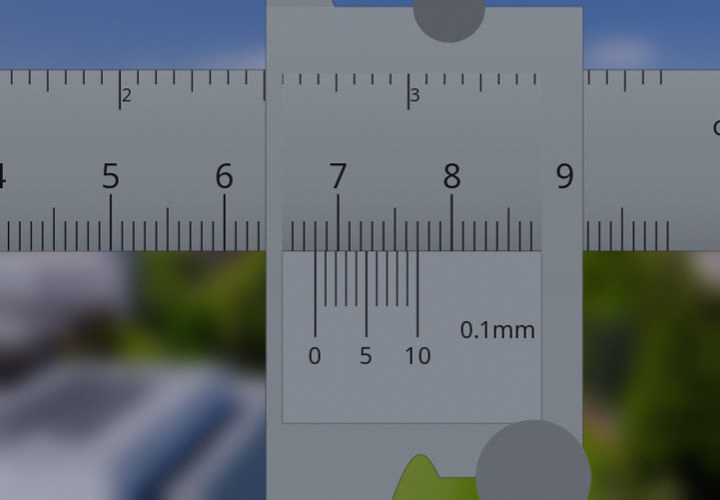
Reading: 68.0,mm
